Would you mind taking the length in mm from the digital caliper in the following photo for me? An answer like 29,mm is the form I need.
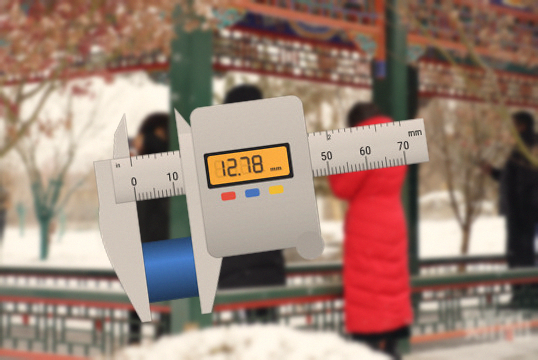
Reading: 12.78,mm
